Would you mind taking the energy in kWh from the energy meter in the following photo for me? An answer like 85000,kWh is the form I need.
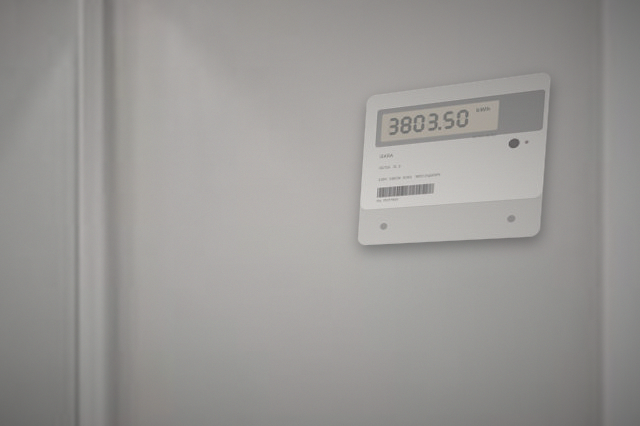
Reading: 3803.50,kWh
